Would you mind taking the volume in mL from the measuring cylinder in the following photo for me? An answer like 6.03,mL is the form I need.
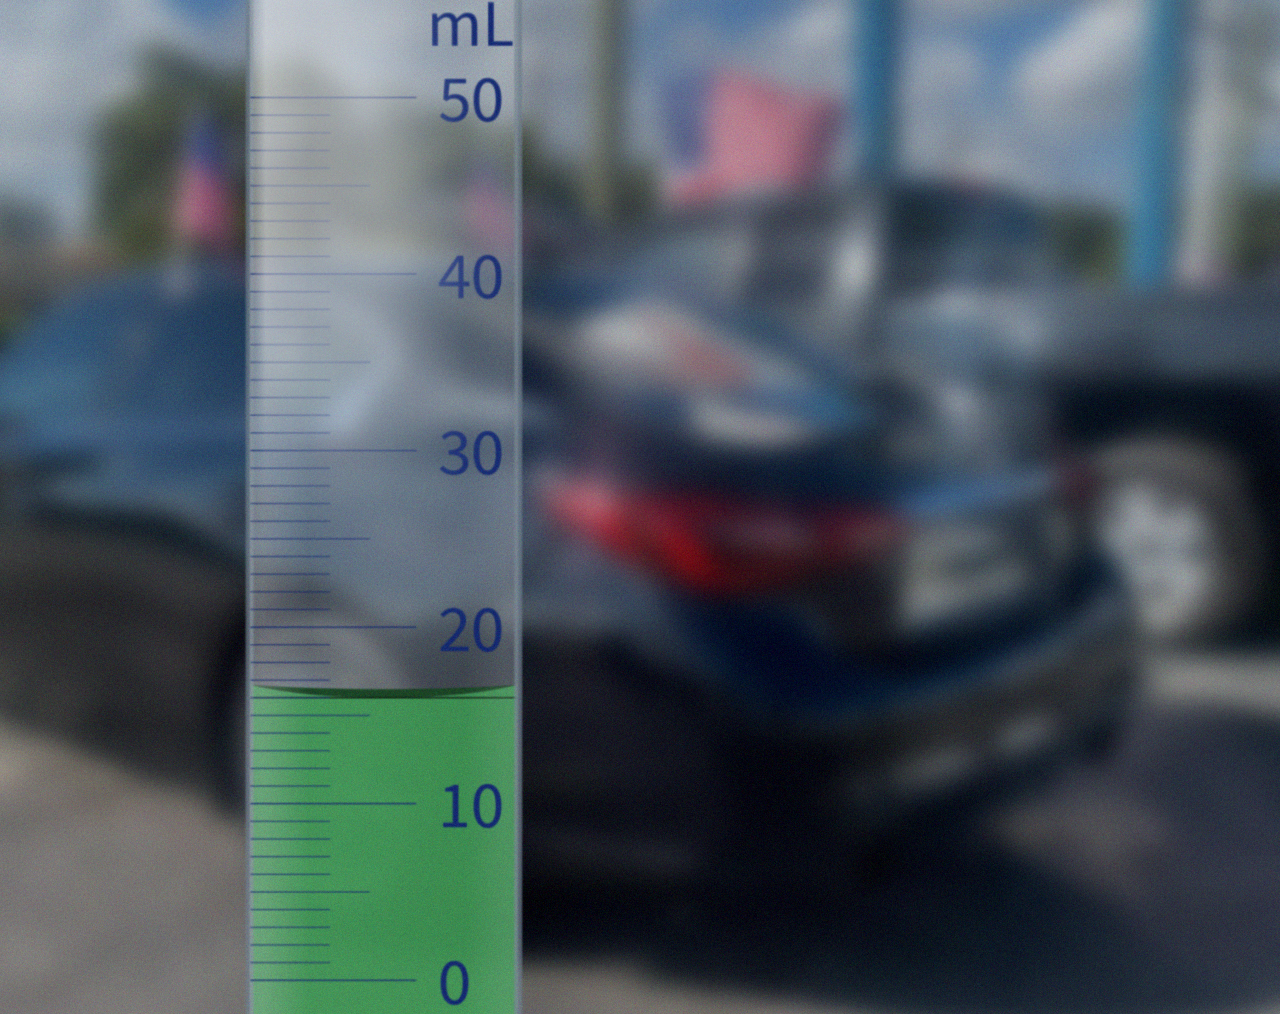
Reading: 16,mL
